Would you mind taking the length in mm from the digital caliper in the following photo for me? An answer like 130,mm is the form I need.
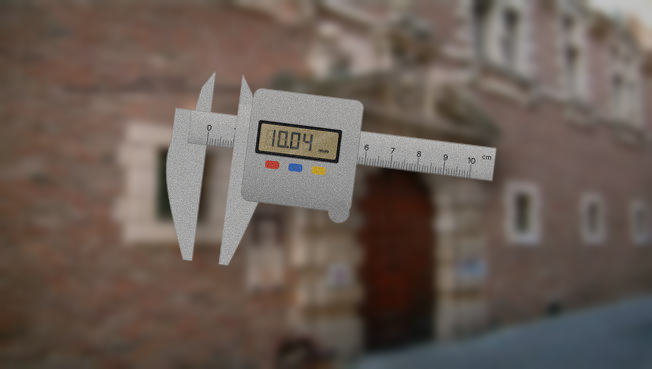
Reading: 10.04,mm
